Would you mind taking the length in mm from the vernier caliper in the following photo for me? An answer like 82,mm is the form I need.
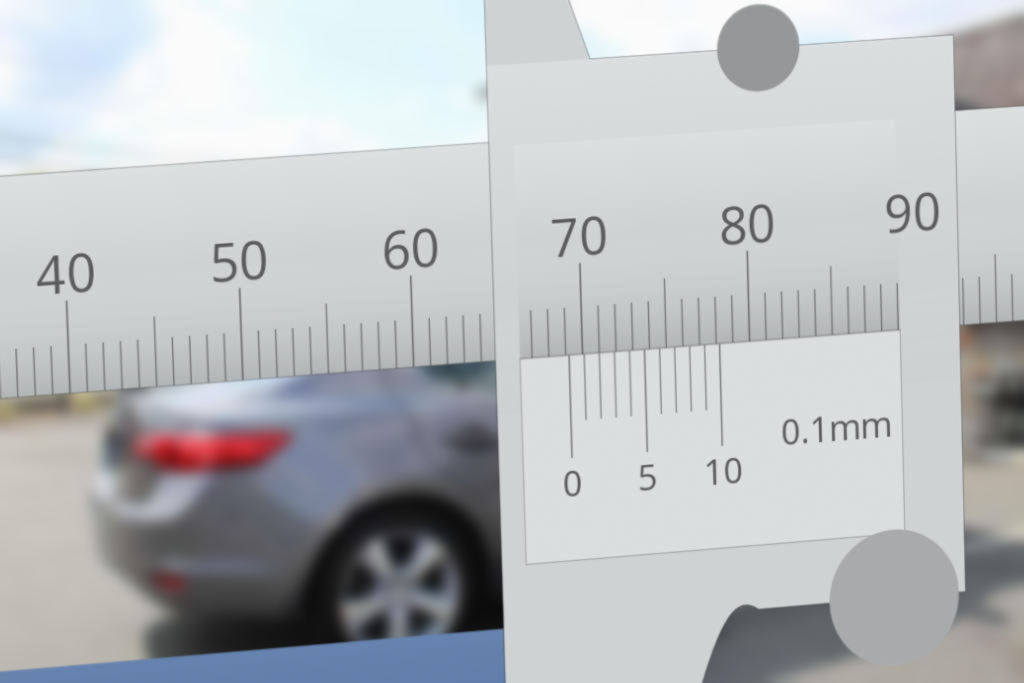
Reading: 69.2,mm
